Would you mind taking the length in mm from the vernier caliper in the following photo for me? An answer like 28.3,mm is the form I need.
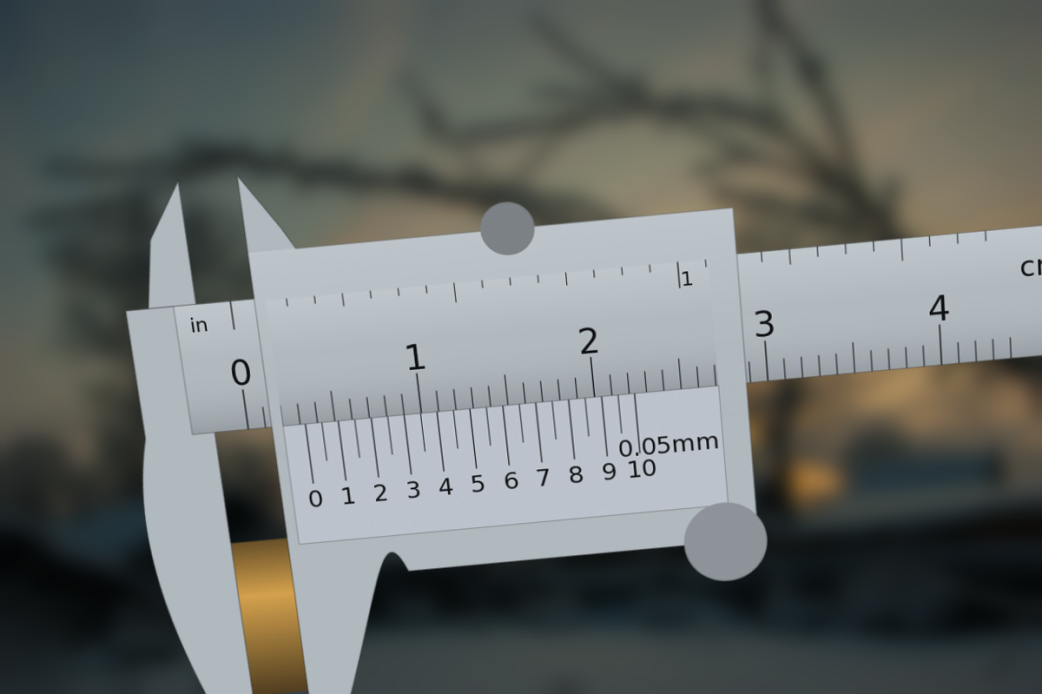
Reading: 3.3,mm
